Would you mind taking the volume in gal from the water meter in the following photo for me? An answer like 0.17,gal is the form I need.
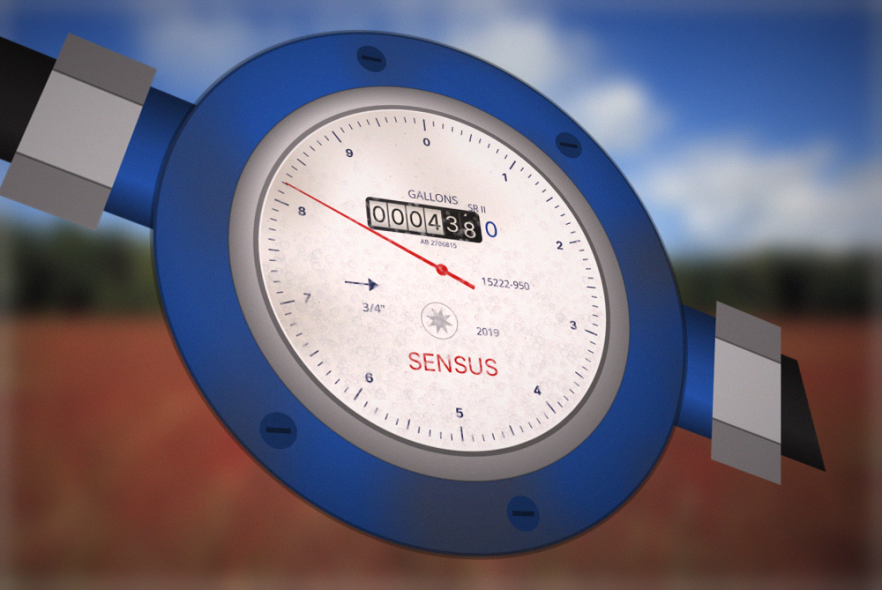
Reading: 4378.2,gal
